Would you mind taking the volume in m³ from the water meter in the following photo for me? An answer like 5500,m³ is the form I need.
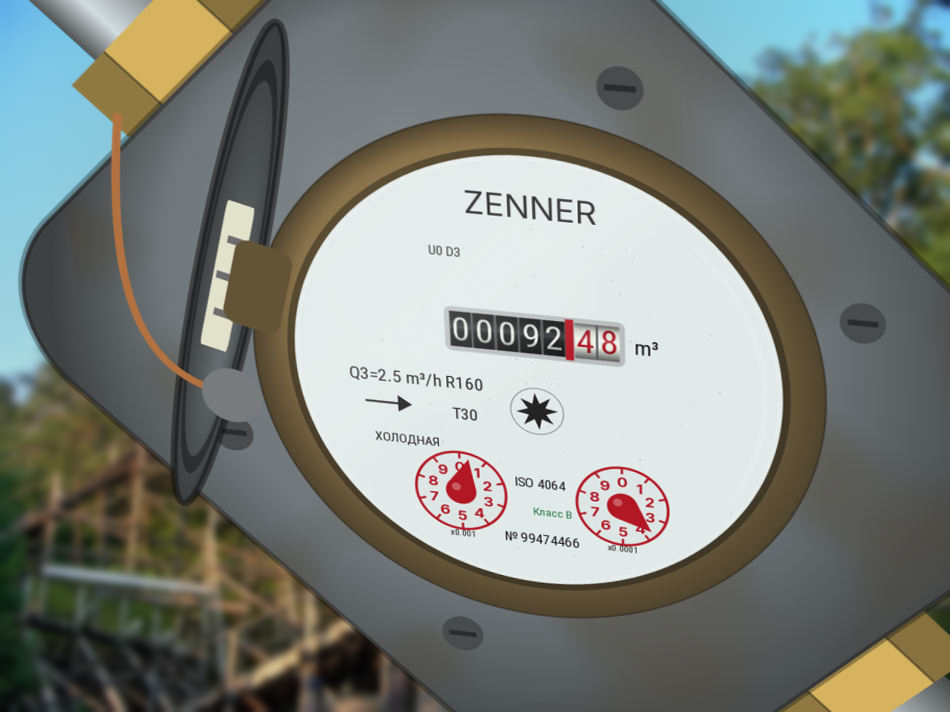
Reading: 92.4803,m³
